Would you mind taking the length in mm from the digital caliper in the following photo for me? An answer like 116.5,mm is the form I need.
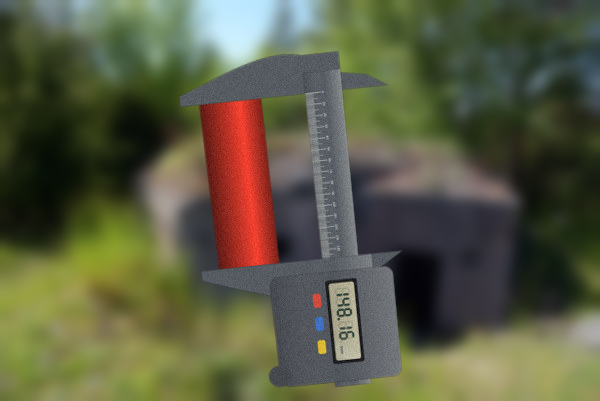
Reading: 148.16,mm
